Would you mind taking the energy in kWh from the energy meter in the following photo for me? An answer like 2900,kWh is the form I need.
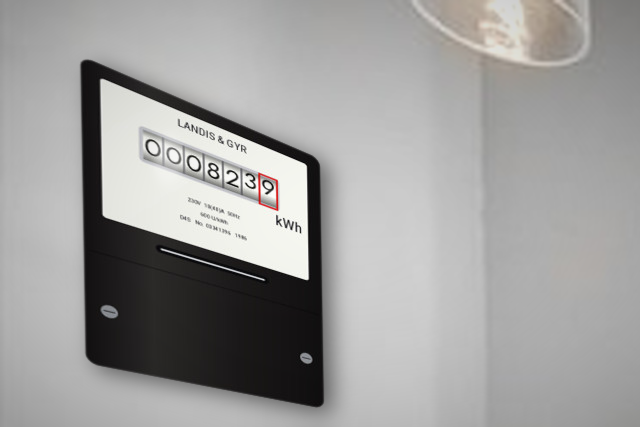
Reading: 823.9,kWh
